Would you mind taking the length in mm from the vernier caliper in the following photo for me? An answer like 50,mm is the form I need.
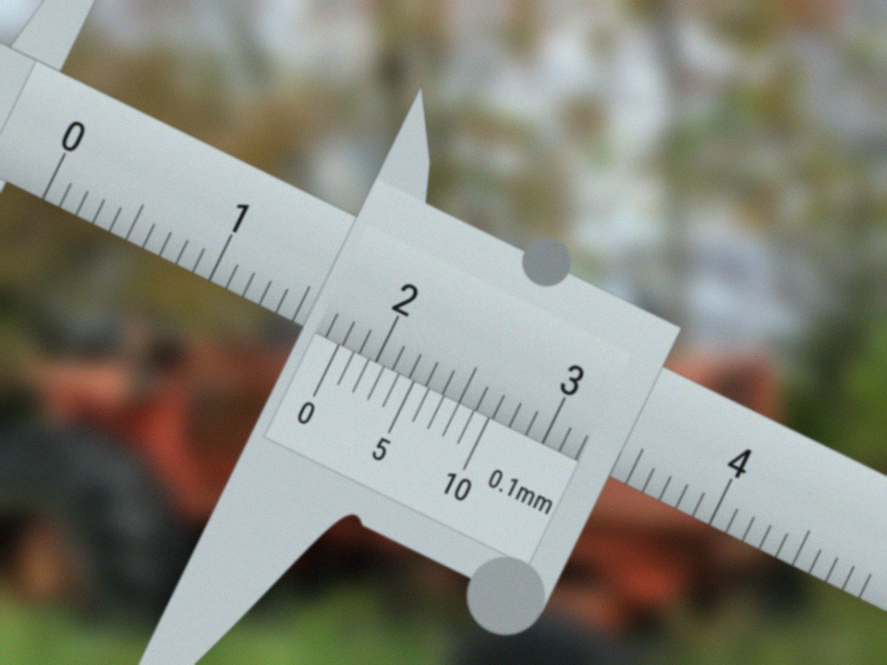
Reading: 17.8,mm
